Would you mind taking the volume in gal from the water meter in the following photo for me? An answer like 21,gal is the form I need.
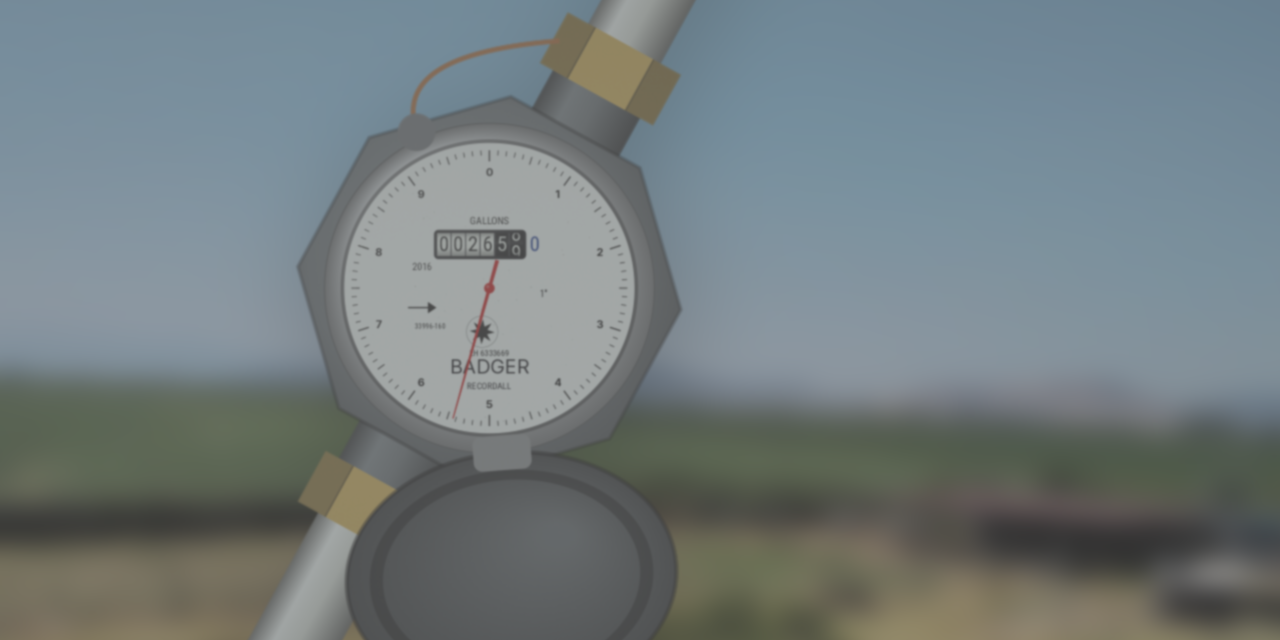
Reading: 26585.4,gal
